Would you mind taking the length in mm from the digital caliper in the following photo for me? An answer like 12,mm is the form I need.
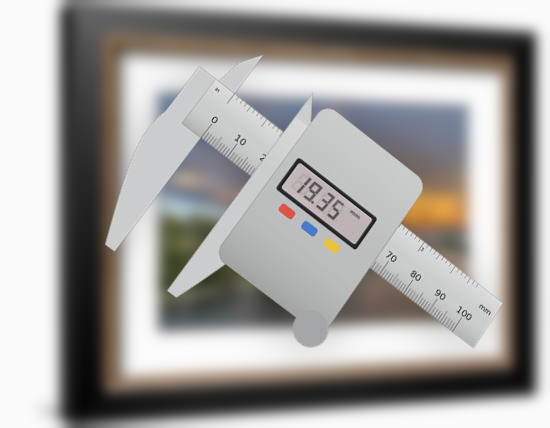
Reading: 19.35,mm
